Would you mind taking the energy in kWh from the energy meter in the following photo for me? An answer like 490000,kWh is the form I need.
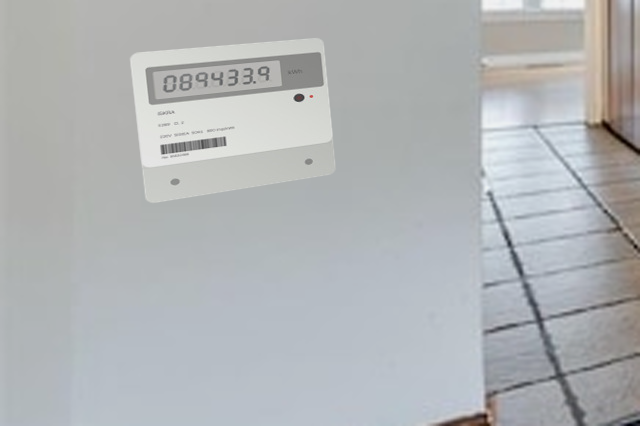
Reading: 89433.9,kWh
